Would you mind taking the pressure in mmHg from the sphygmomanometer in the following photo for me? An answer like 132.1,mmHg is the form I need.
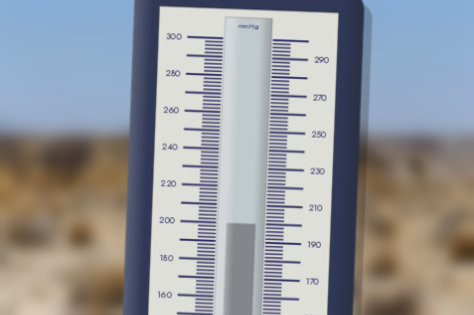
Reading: 200,mmHg
